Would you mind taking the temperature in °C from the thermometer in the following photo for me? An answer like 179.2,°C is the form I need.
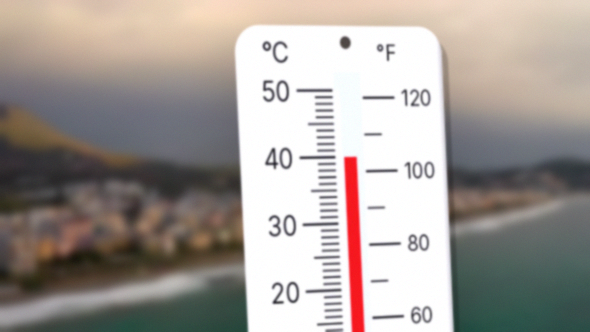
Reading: 40,°C
